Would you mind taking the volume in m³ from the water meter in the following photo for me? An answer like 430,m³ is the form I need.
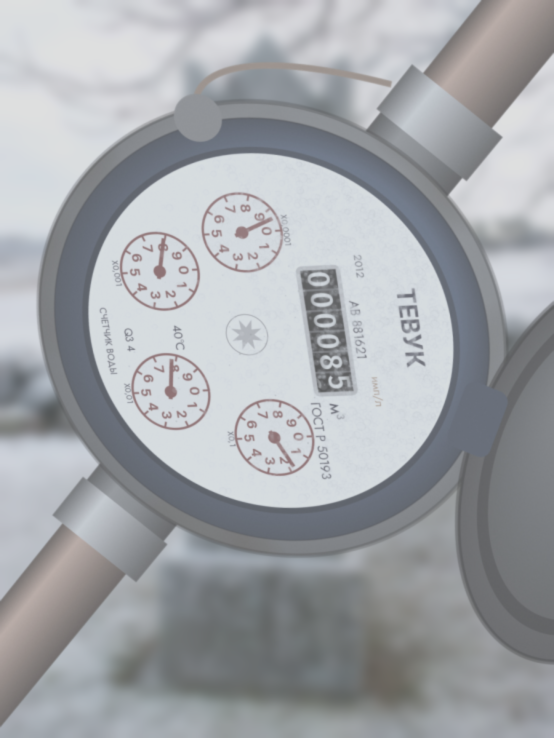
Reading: 85.1779,m³
